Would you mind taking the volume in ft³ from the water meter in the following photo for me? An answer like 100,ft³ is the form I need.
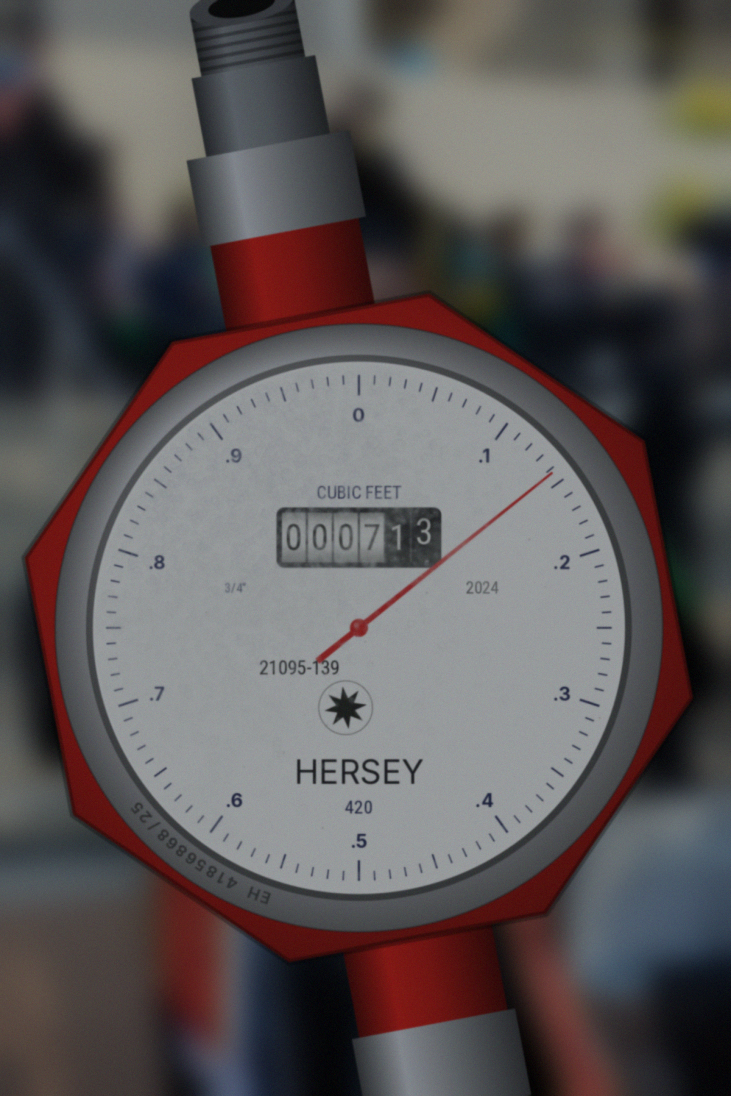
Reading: 713.14,ft³
